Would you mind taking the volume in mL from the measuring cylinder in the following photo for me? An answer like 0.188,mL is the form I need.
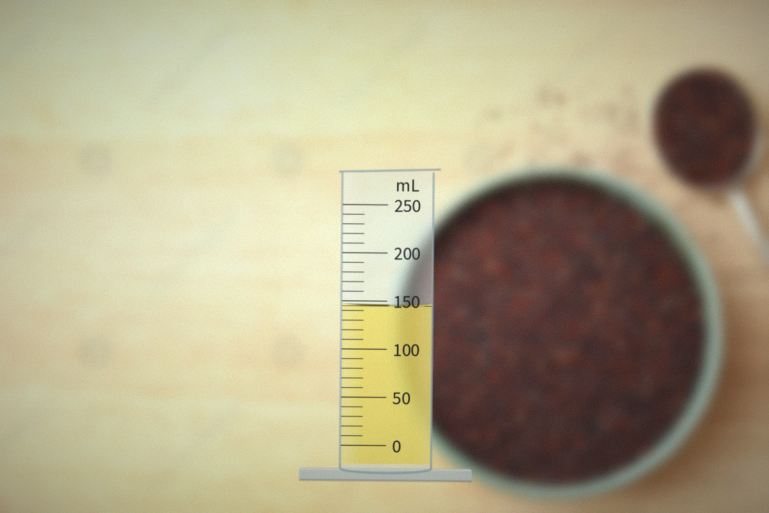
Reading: 145,mL
